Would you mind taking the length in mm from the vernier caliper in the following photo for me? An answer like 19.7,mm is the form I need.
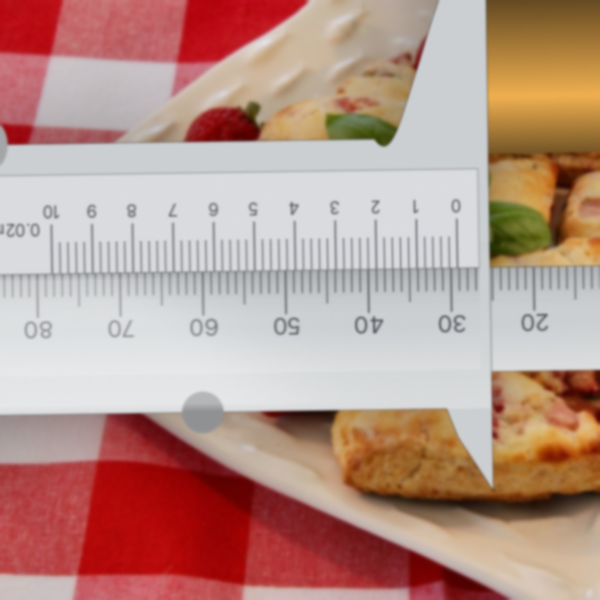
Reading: 29.2,mm
